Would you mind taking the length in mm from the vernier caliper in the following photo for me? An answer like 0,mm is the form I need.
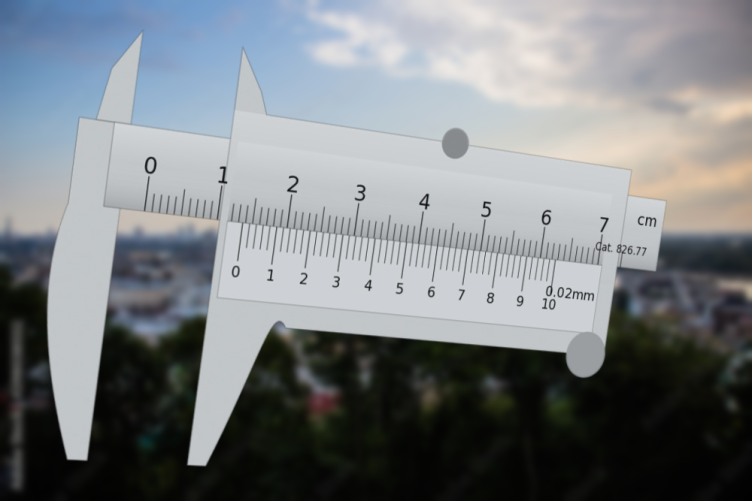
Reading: 13.6,mm
